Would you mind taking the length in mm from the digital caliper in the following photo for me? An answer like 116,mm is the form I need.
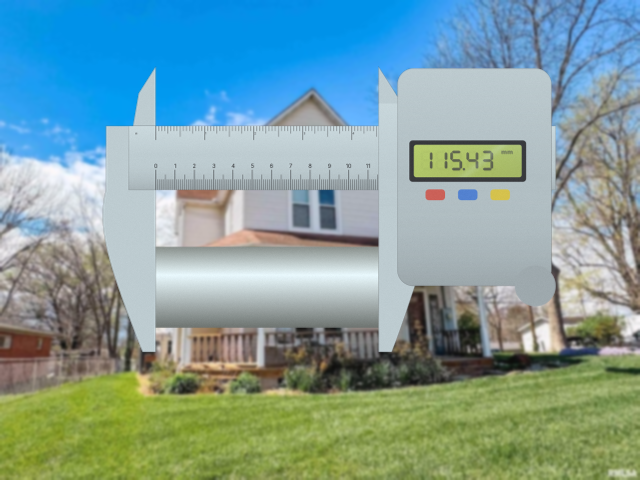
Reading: 115.43,mm
